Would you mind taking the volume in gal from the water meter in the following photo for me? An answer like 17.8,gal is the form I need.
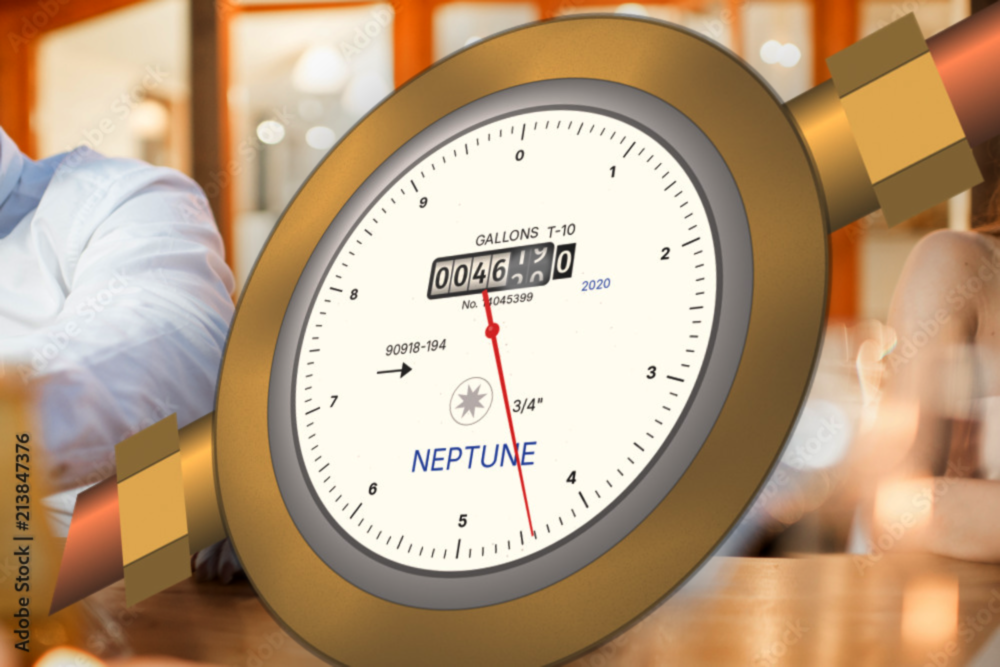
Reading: 46194.4,gal
